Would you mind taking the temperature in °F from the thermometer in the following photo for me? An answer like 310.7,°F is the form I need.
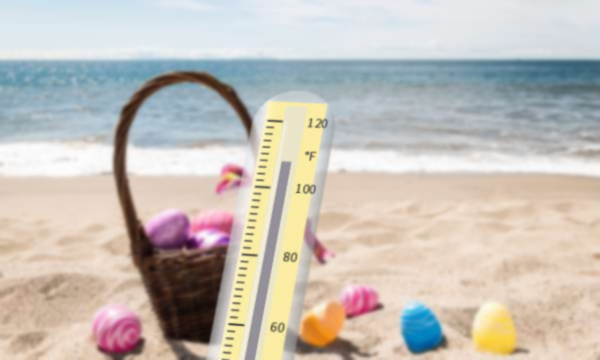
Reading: 108,°F
